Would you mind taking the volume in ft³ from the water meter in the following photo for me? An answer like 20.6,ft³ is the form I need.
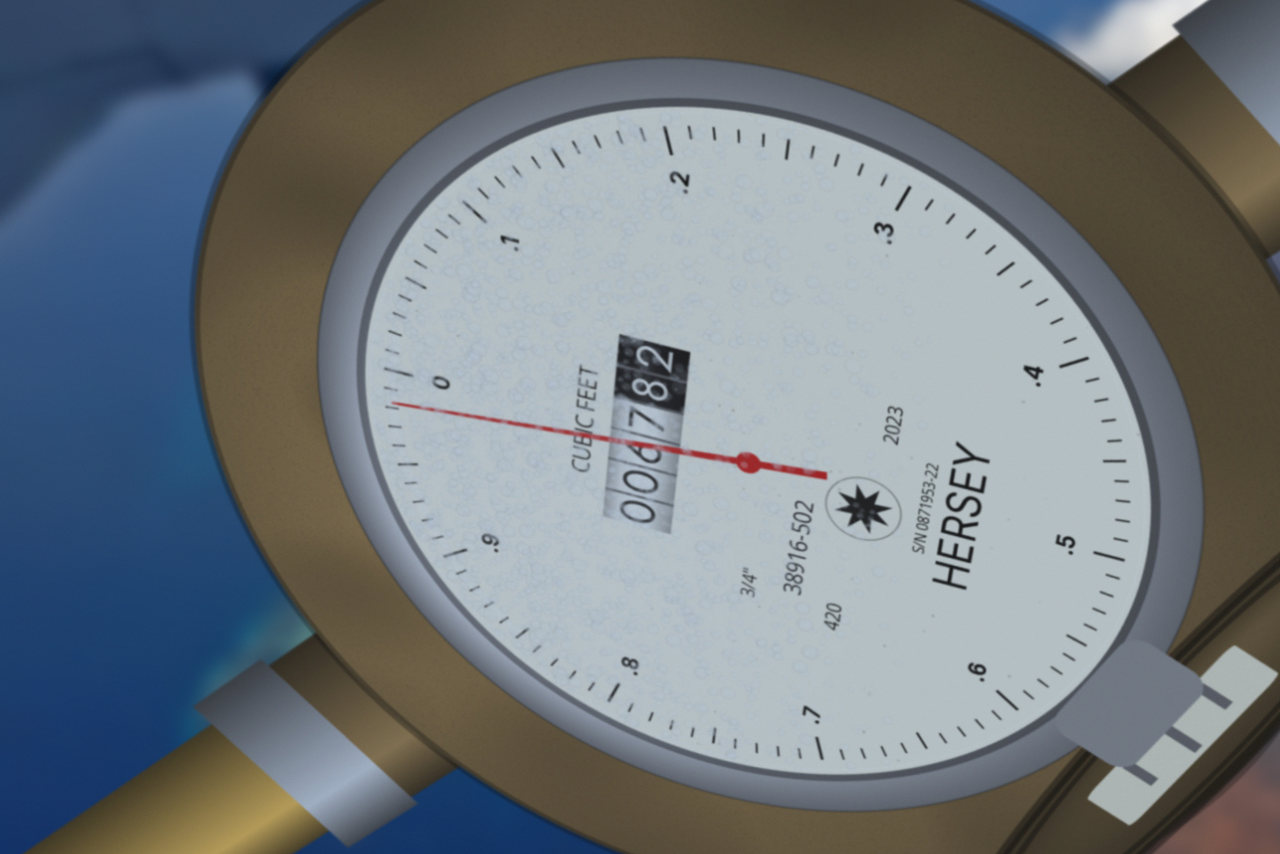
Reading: 6781.98,ft³
